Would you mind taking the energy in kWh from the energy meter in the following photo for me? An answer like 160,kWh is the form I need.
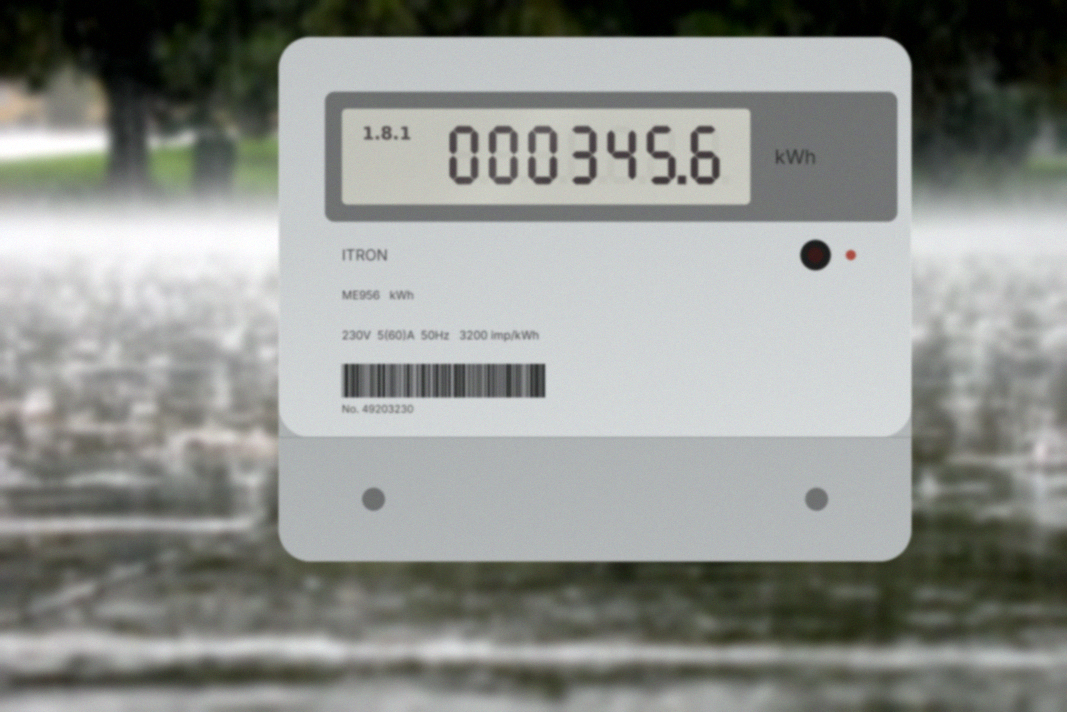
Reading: 345.6,kWh
